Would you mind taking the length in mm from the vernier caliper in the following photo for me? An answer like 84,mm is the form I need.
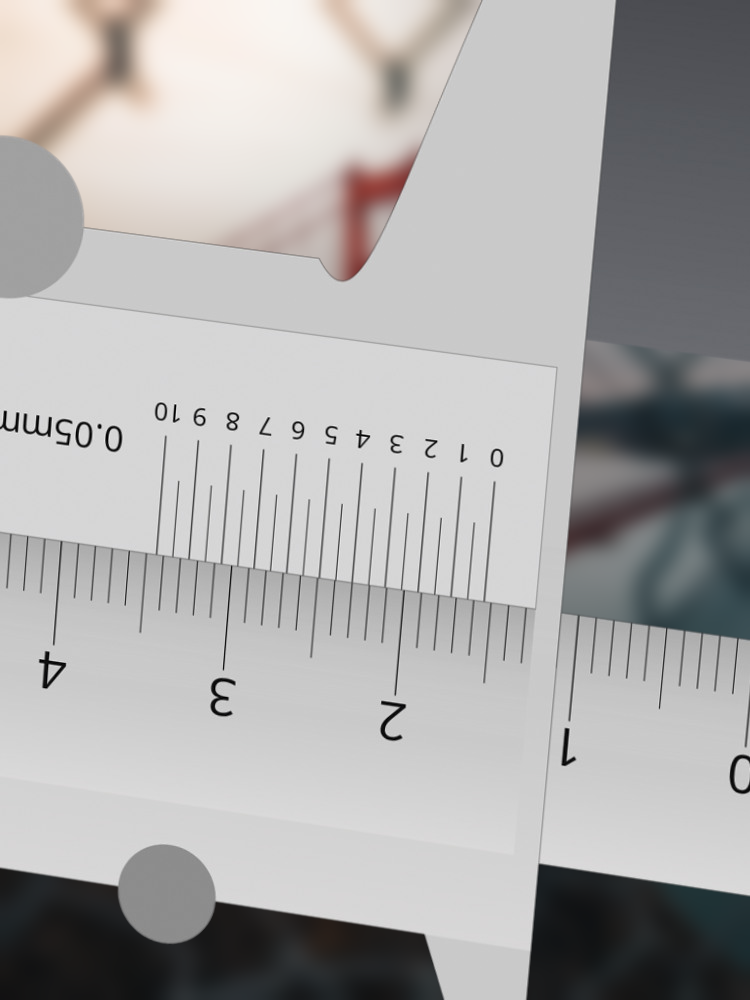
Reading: 15.4,mm
